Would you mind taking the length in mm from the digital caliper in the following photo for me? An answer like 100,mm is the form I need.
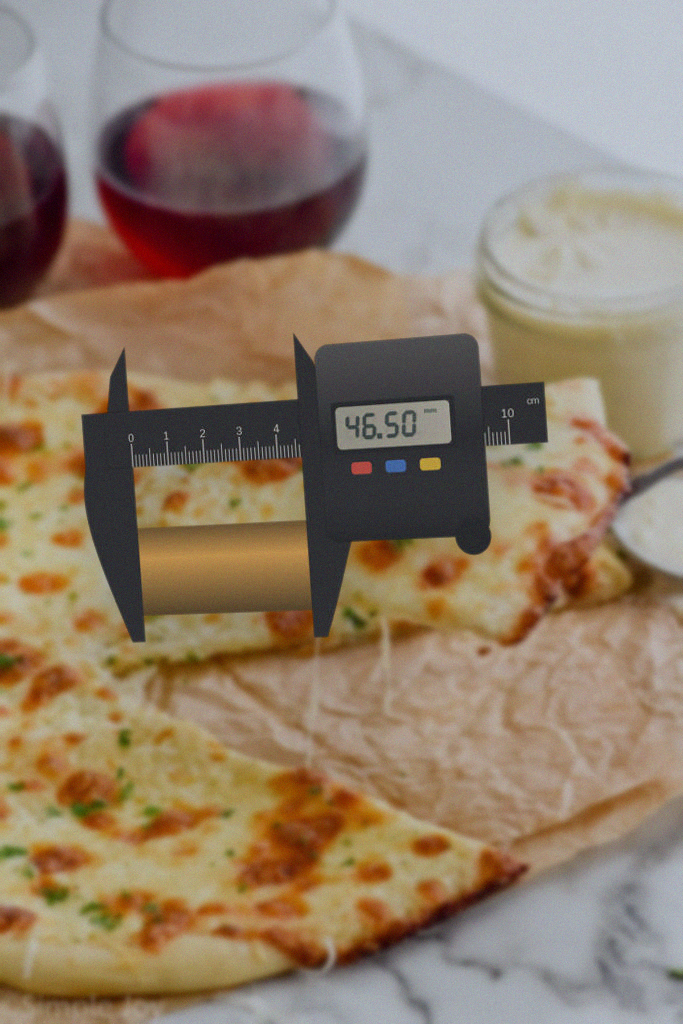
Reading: 46.50,mm
